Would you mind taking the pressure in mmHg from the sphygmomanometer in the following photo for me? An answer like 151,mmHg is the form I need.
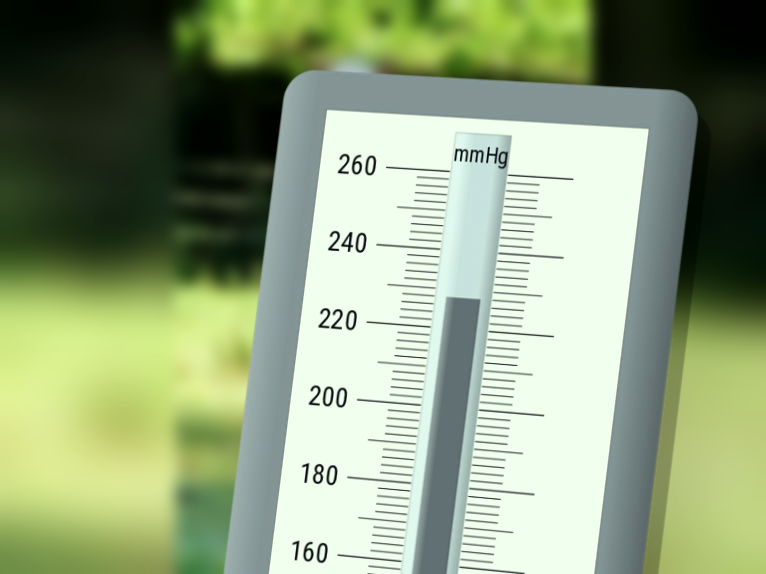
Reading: 228,mmHg
